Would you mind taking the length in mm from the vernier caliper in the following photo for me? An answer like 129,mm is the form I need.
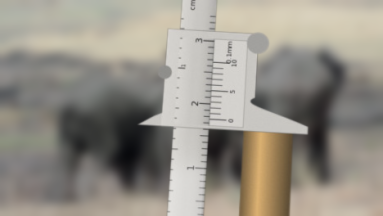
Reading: 17.6,mm
